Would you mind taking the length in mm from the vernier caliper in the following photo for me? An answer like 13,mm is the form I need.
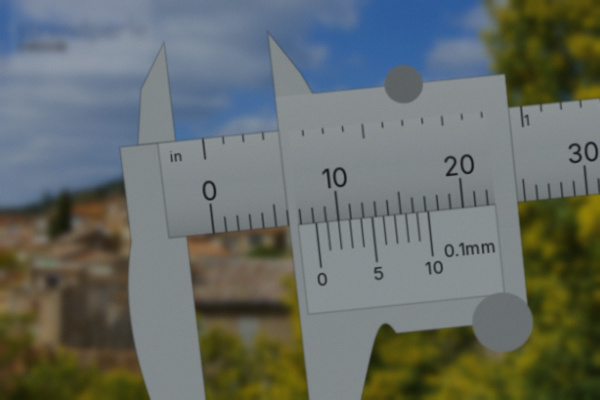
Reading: 8.2,mm
